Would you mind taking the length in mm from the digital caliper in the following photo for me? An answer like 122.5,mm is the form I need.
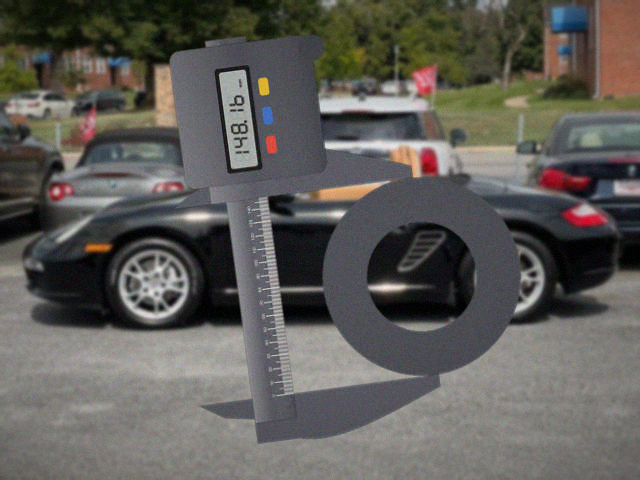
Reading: 148.16,mm
